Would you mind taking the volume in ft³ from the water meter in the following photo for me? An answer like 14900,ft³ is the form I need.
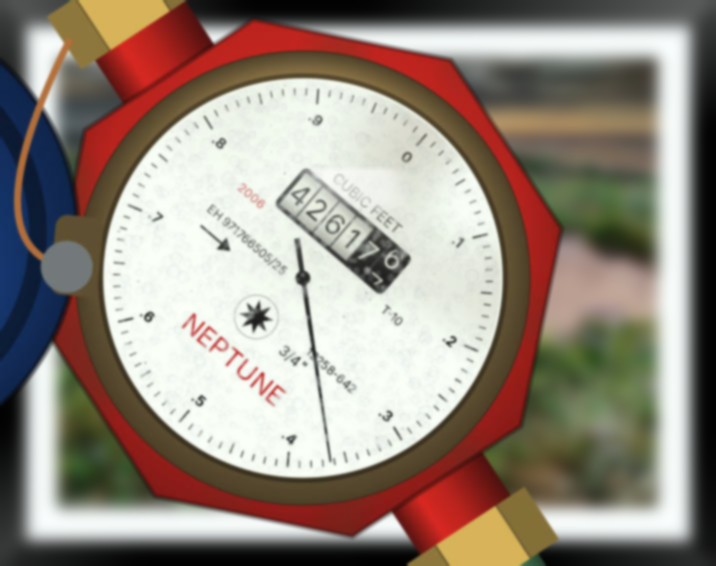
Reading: 426176.36,ft³
